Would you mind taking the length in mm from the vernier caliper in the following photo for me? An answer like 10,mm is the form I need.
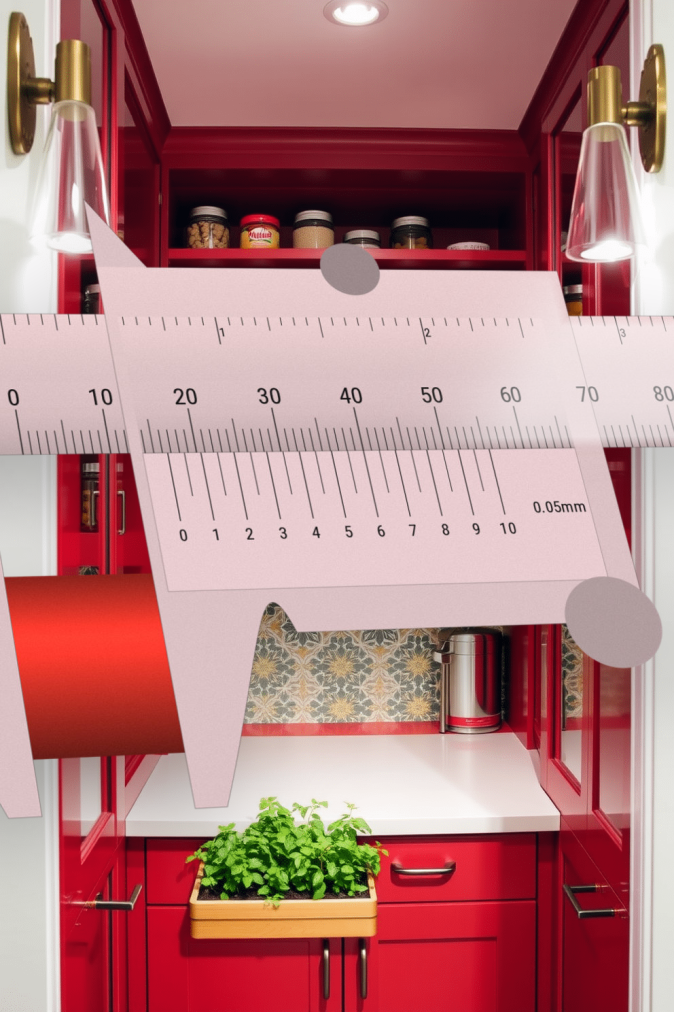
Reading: 16.6,mm
